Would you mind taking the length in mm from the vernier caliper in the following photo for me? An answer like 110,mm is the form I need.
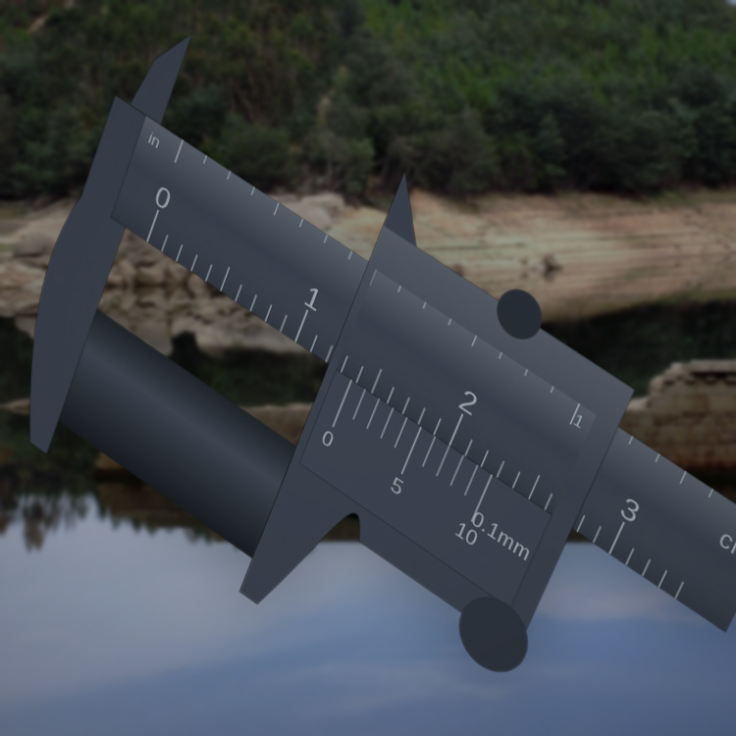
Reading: 13.7,mm
